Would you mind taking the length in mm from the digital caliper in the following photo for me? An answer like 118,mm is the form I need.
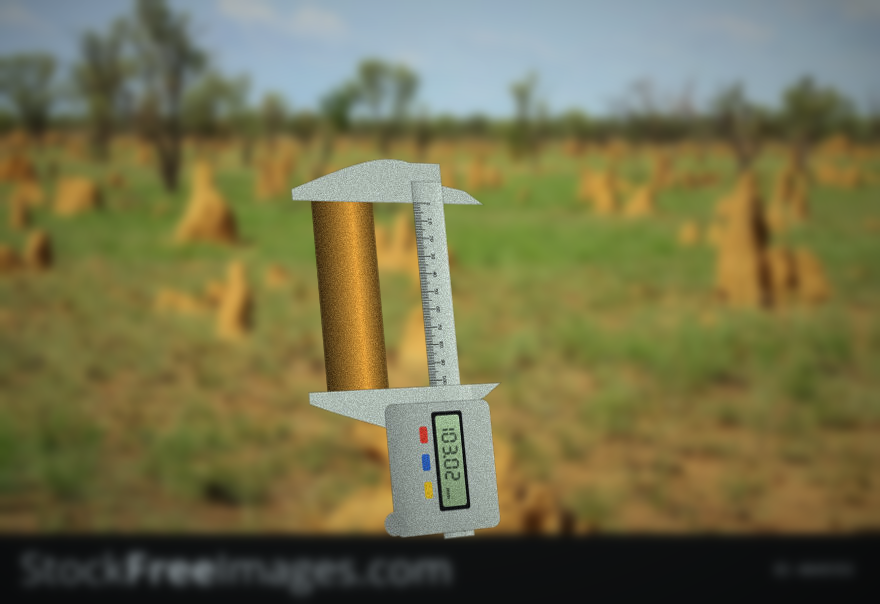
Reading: 103.02,mm
